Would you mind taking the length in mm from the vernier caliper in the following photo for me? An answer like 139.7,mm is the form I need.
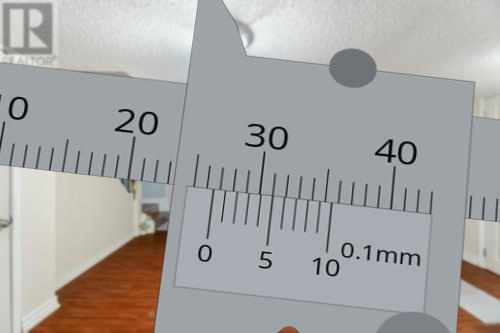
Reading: 26.5,mm
